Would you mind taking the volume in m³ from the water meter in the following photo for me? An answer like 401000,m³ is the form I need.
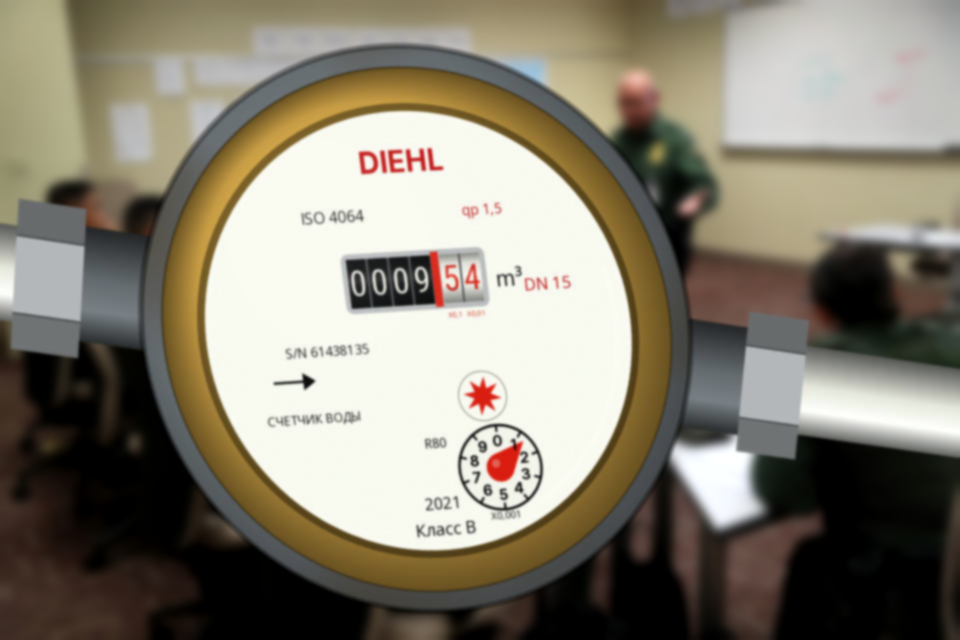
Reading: 9.541,m³
